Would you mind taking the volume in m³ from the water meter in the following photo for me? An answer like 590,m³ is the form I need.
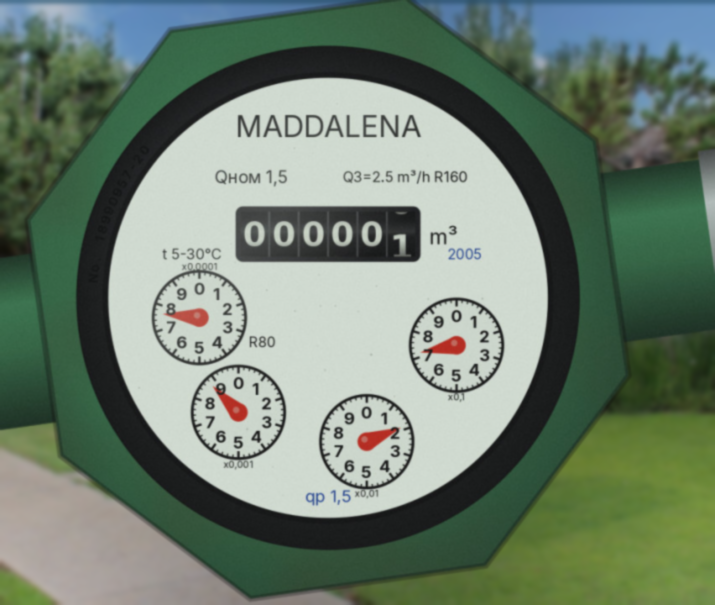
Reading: 0.7187,m³
